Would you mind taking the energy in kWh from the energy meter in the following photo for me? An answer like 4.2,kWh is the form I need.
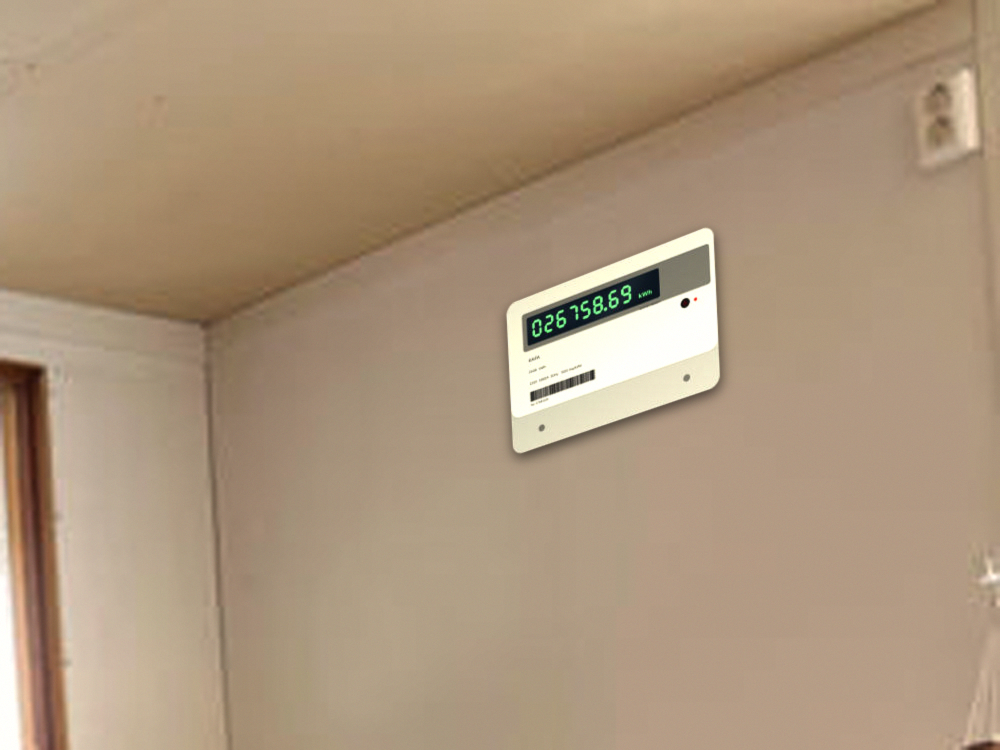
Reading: 26758.69,kWh
